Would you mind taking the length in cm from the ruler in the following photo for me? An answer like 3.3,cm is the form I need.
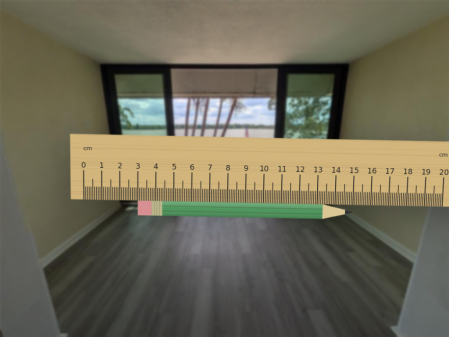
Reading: 12,cm
